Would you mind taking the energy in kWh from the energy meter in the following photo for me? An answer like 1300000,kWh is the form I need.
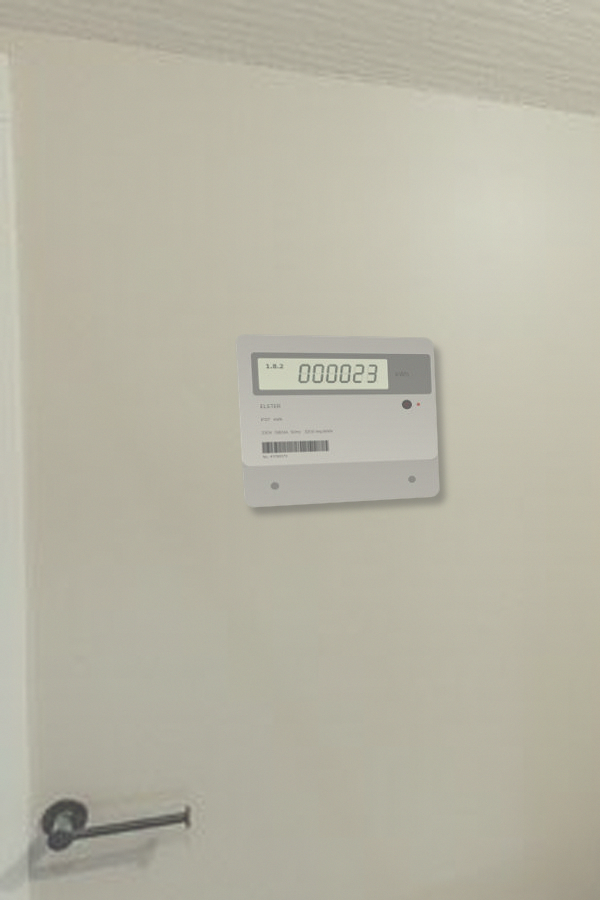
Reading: 23,kWh
